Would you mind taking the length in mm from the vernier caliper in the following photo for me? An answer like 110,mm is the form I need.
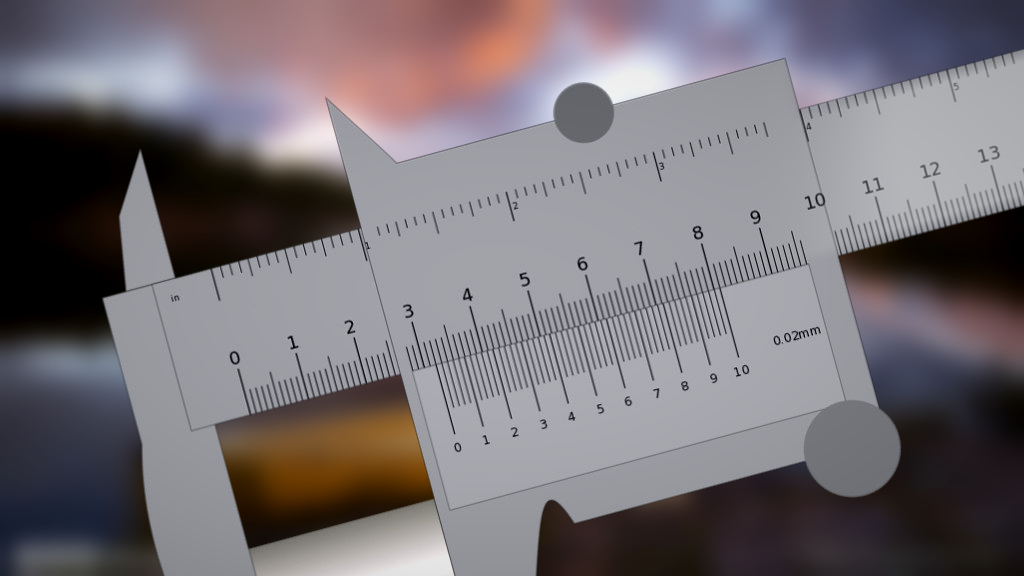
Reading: 32.0,mm
